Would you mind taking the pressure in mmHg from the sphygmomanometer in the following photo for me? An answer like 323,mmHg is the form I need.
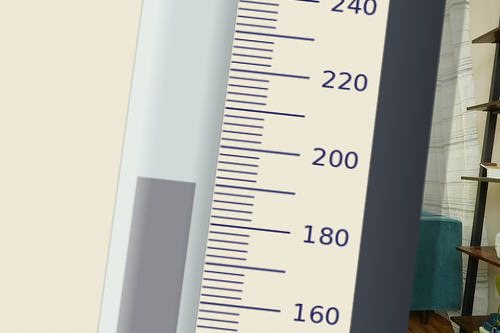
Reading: 190,mmHg
